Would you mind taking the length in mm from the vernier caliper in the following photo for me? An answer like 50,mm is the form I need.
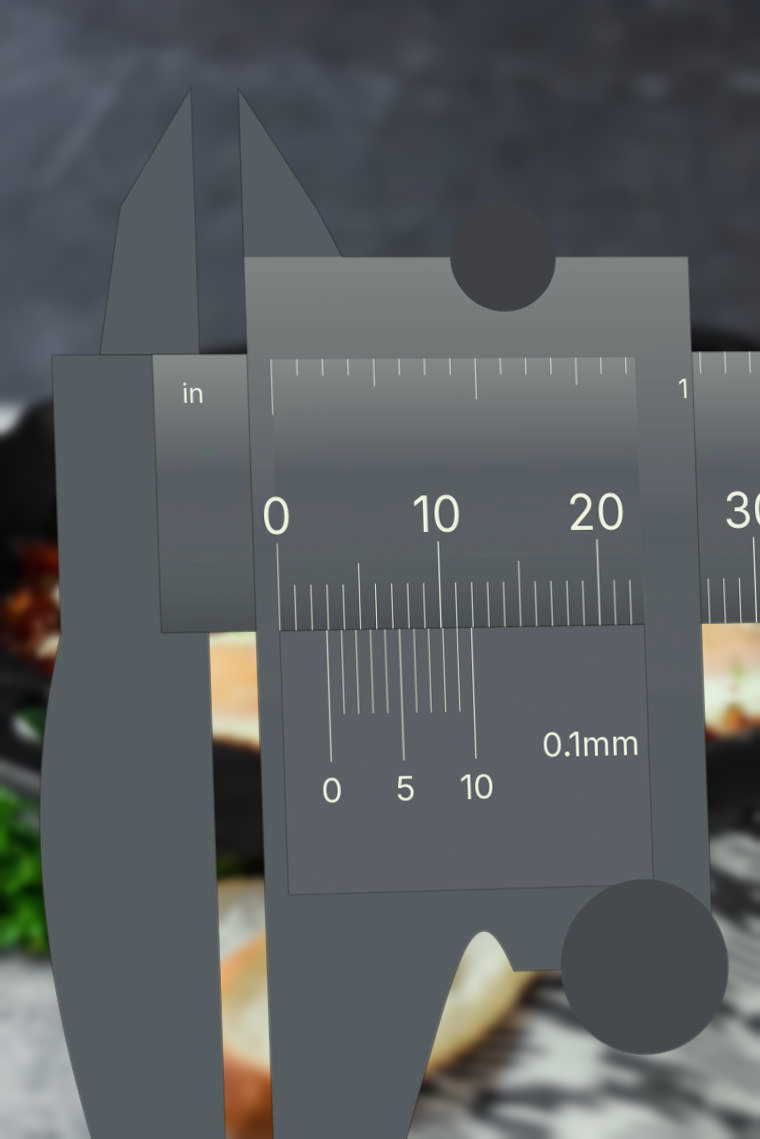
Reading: 2.9,mm
